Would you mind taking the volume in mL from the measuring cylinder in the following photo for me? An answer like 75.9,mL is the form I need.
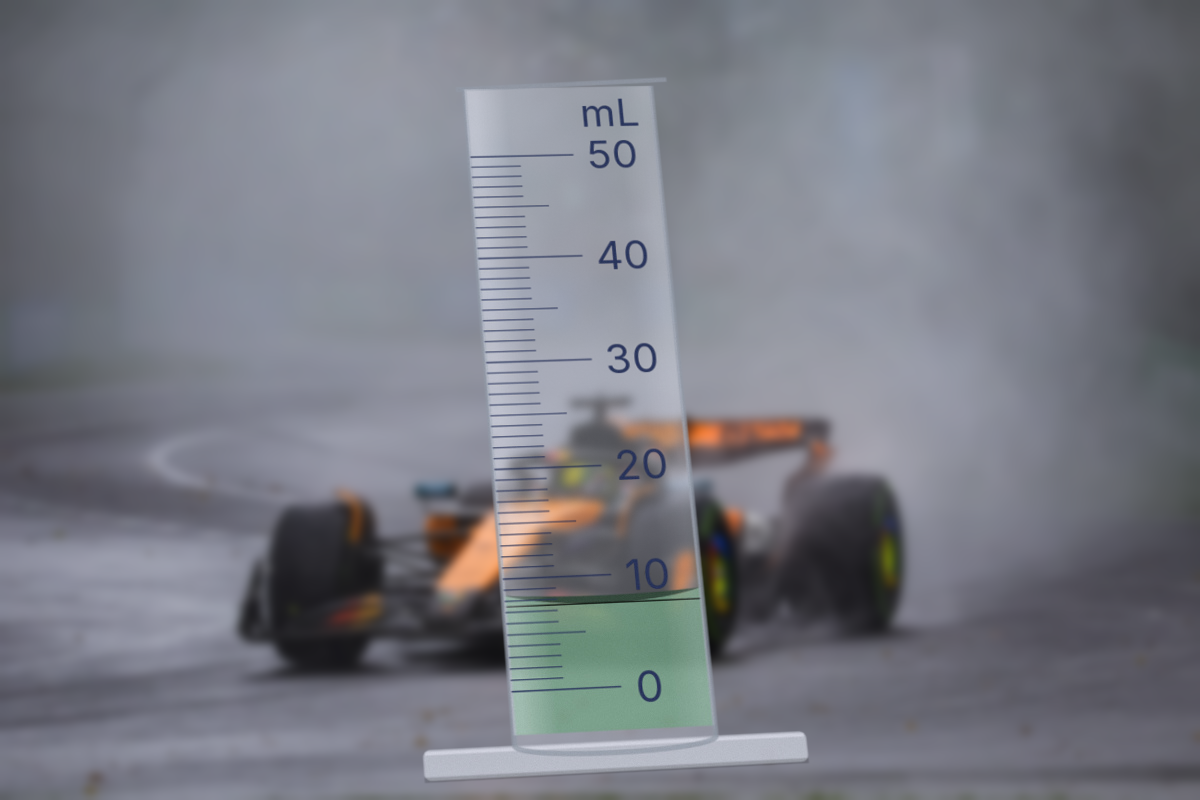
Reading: 7.5,mL
